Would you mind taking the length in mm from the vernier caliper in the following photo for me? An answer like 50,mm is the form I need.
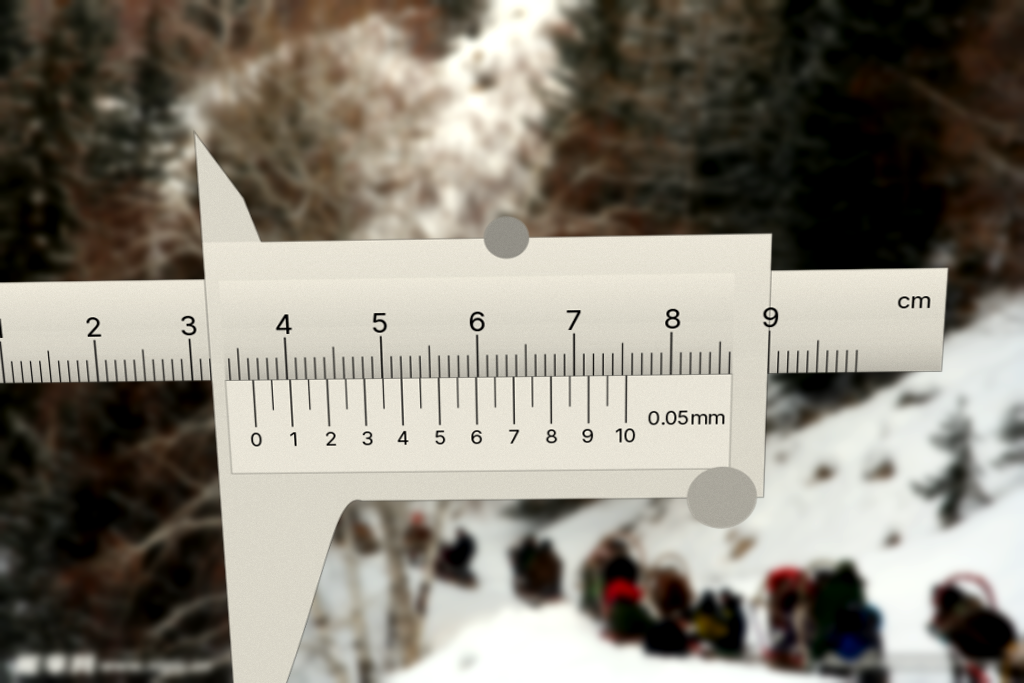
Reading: 36.4,mm
